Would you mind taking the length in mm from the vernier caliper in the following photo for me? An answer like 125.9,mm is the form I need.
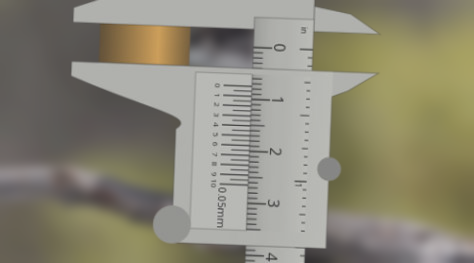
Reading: 7.5,mm
